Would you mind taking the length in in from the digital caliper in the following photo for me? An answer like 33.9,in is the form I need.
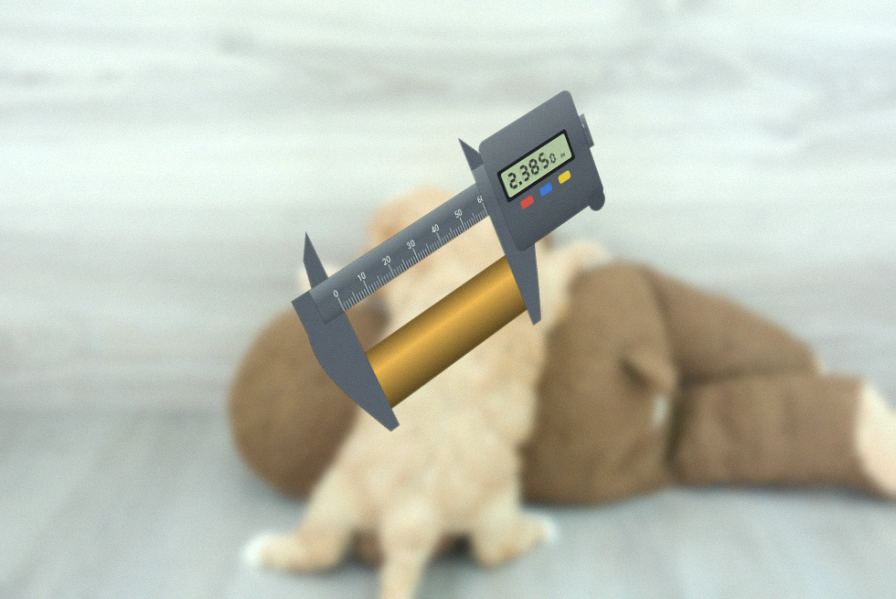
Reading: 2.3850,in
